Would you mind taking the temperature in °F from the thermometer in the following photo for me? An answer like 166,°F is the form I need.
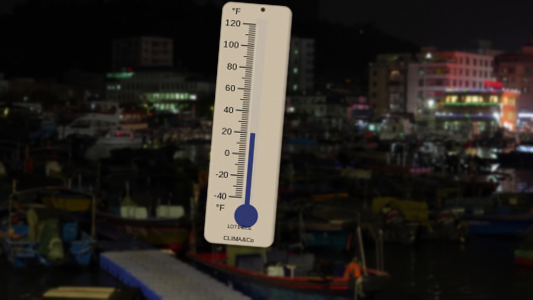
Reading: 20,°F
